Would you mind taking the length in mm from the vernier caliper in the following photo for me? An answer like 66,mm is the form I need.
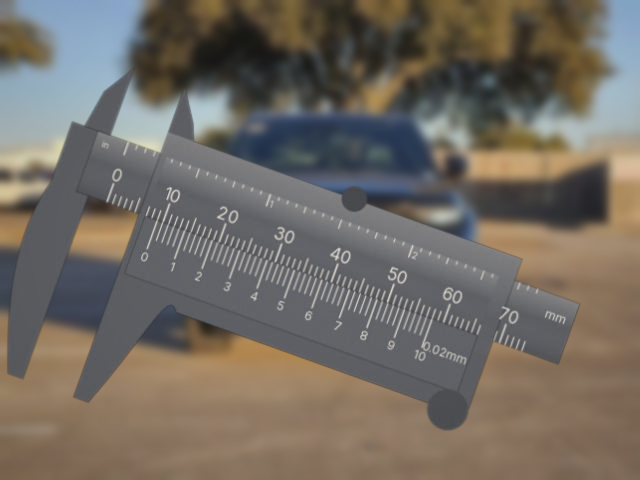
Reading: 9.0,mm
